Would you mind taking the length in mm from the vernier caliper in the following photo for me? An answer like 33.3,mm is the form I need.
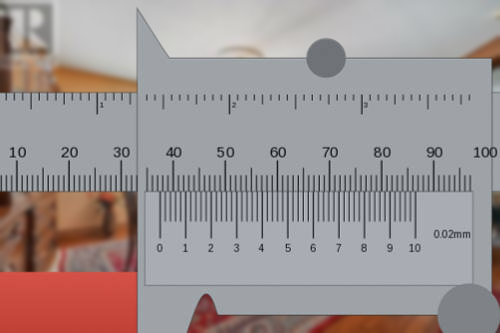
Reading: 37.5,mm
